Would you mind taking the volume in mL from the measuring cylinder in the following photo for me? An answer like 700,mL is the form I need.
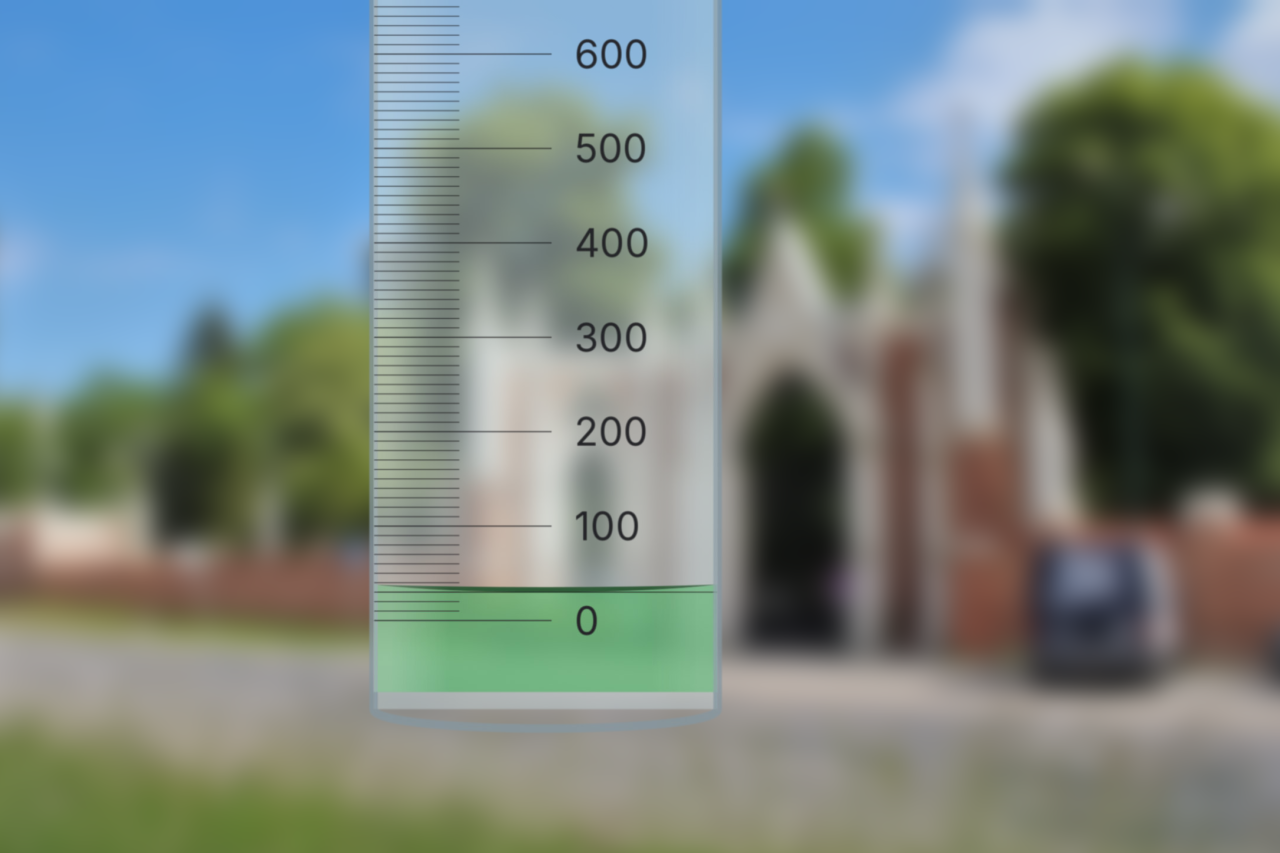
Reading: 30,mL
